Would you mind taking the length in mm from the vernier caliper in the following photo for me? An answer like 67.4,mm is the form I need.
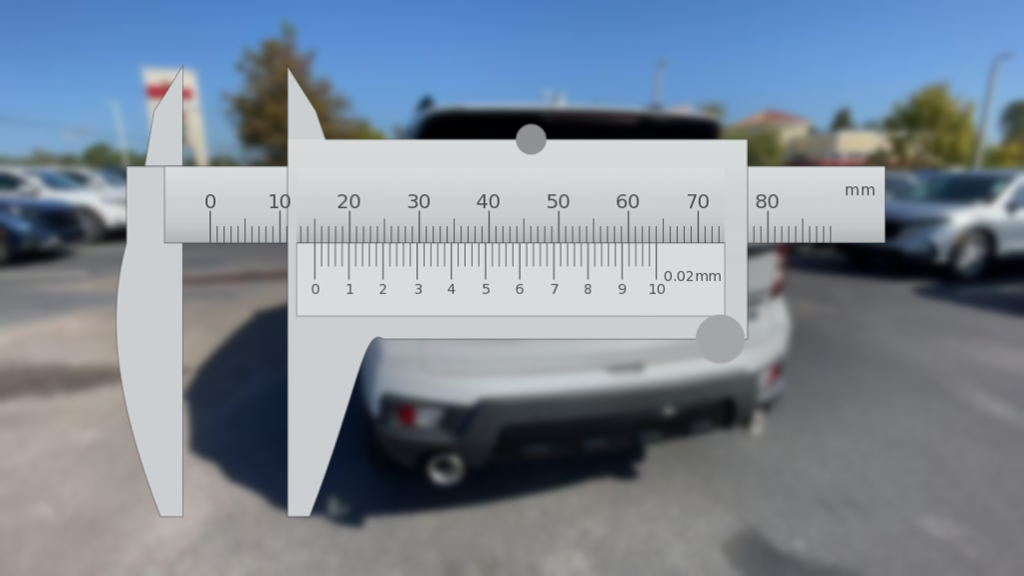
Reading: 15.0,mm
